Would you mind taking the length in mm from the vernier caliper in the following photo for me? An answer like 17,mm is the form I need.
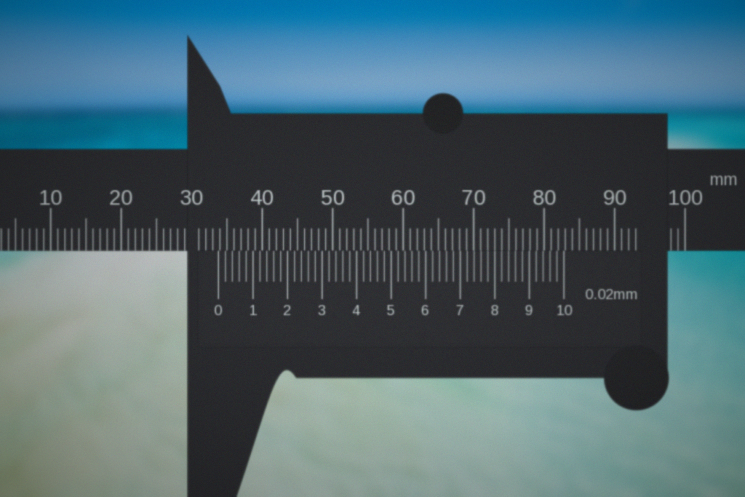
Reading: 33.8,mm
